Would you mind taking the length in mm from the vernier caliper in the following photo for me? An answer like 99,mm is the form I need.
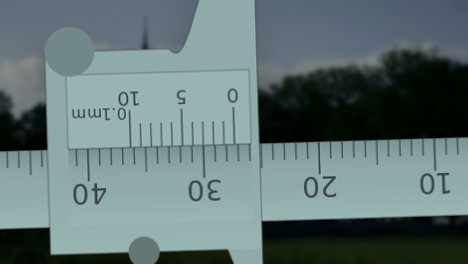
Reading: 27.3,mm
